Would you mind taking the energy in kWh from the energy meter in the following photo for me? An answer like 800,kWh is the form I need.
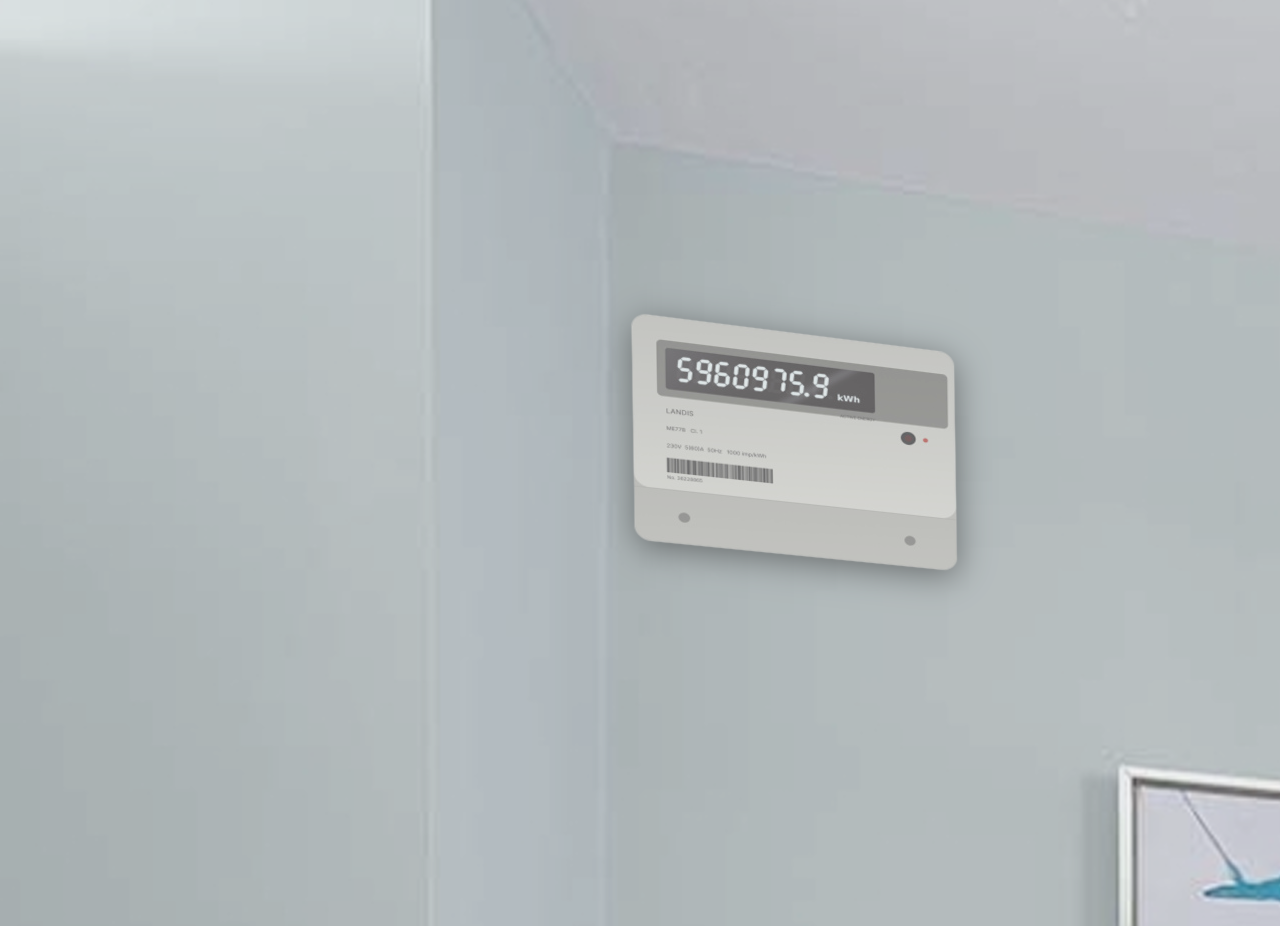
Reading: 5960975.9,kWh
